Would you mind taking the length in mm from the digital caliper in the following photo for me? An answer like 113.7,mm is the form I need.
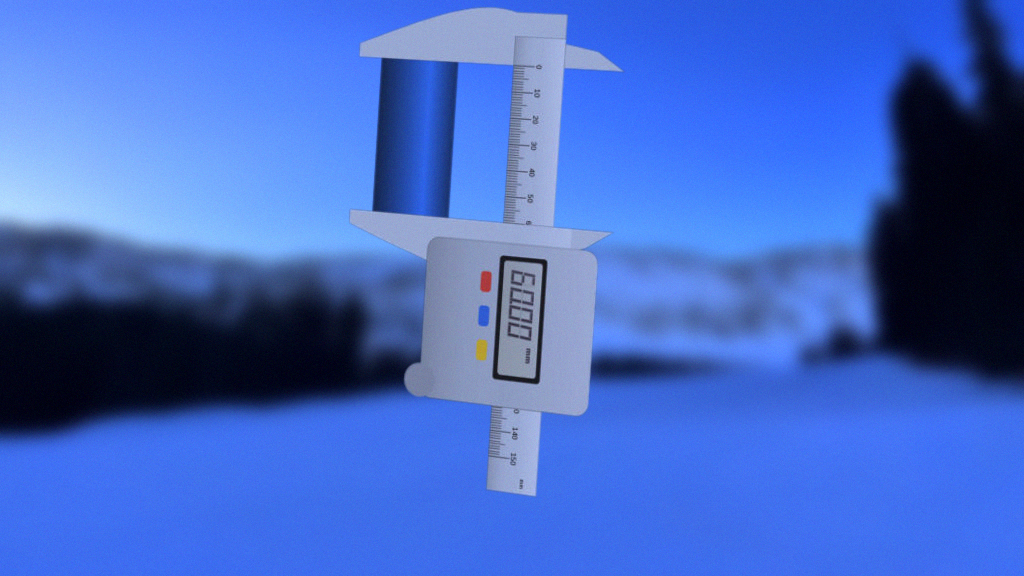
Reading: 60.00,mm
